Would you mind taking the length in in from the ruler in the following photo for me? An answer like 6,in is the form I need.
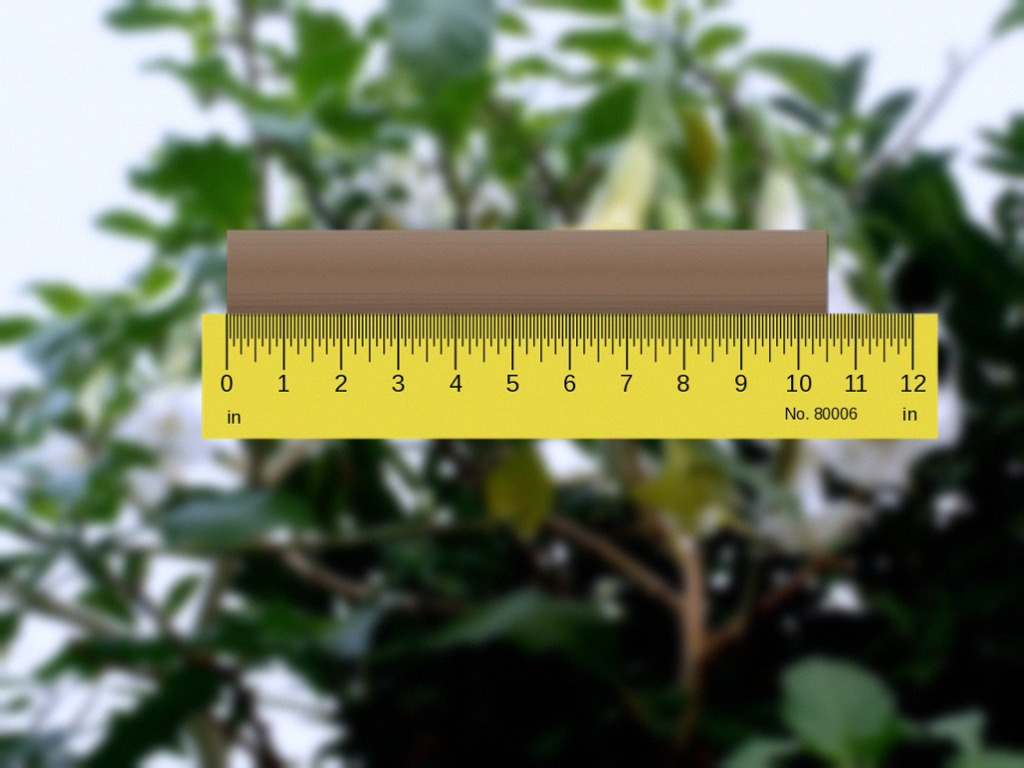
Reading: 10.5,in
